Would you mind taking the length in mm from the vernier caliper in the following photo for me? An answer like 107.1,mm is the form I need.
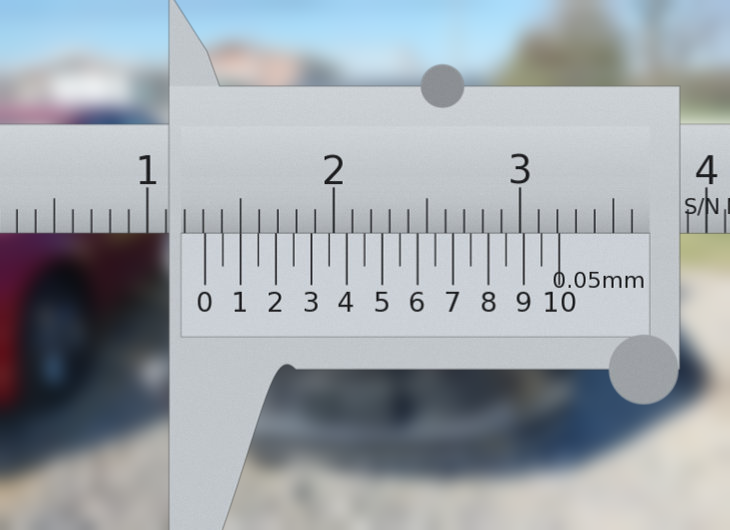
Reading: 13.1,mm
